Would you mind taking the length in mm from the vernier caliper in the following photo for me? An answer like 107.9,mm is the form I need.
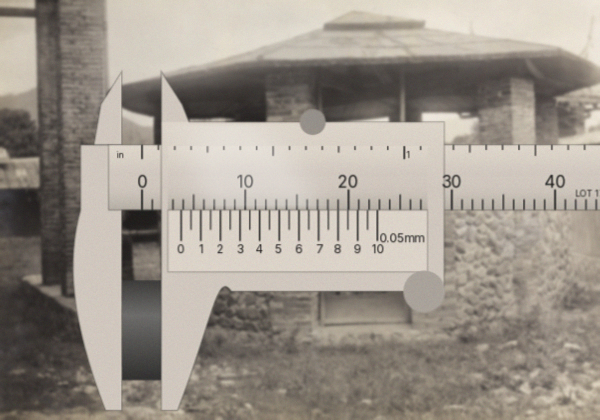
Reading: 3.8,mm
